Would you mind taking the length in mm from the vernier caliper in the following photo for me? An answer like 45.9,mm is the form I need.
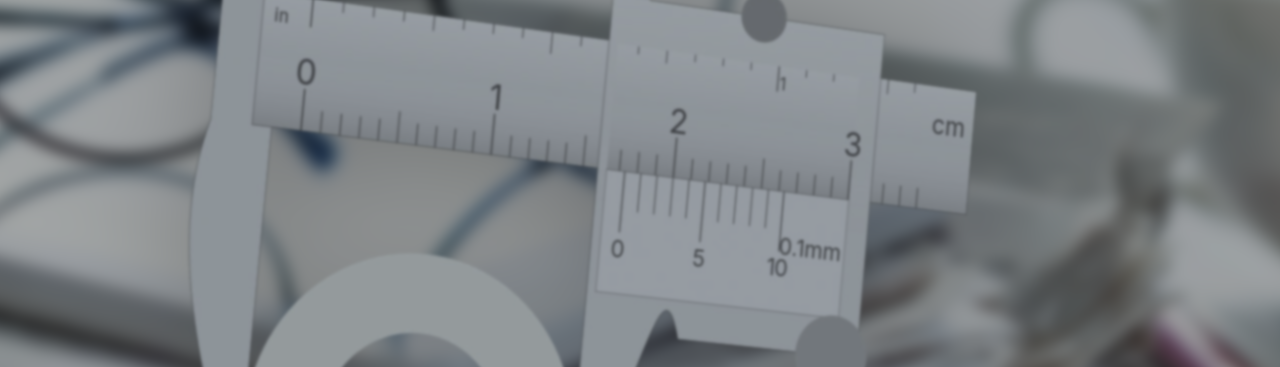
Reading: 17.3,mm
